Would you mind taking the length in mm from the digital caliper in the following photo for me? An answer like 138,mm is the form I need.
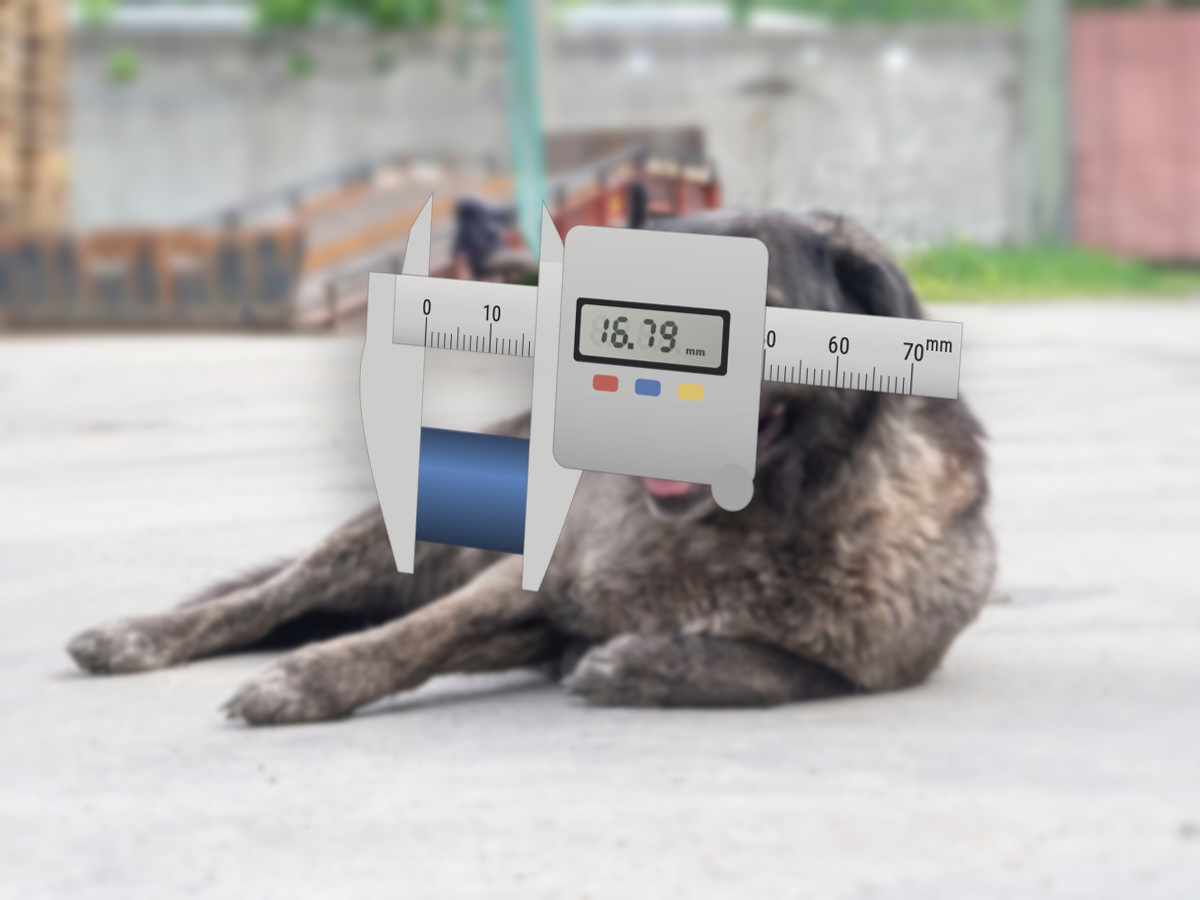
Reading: 16.79,mm
